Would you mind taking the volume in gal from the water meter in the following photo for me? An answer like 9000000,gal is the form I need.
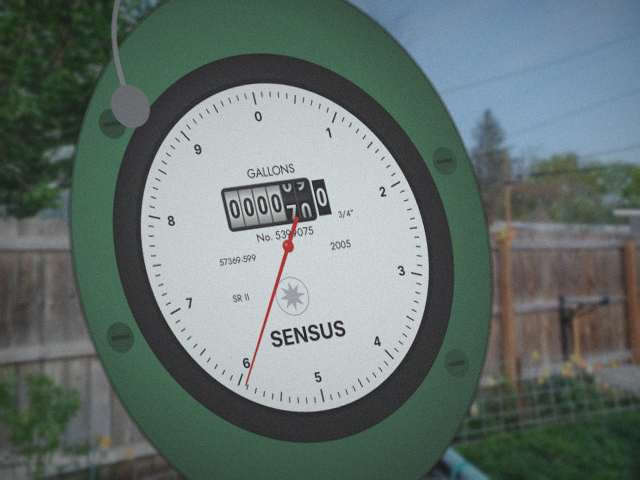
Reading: 695.9,gal
